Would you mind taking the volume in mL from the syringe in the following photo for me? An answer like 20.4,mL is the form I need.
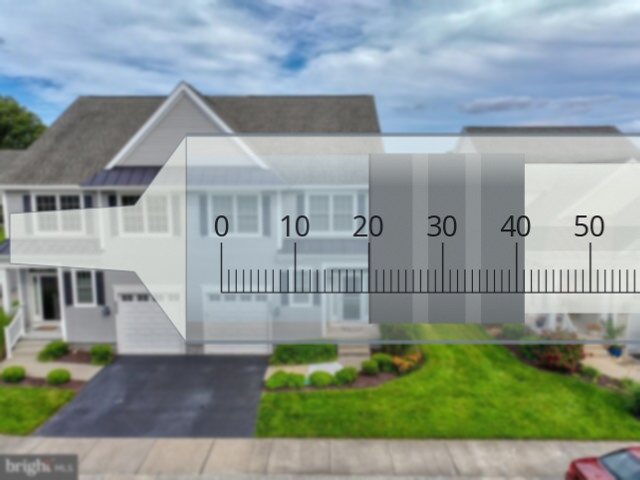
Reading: 20,mL
